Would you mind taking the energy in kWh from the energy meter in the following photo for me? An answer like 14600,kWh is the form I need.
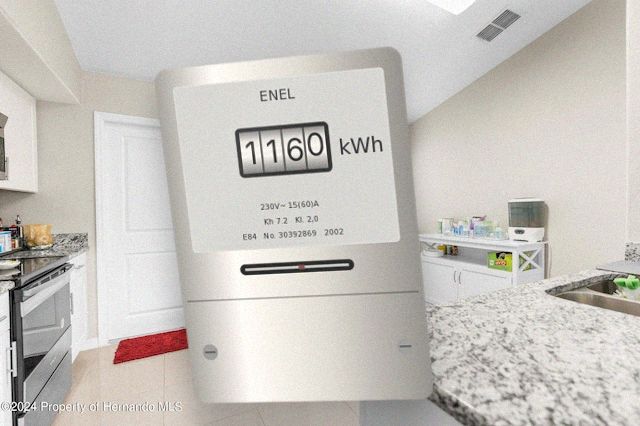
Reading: 1160,kWh
